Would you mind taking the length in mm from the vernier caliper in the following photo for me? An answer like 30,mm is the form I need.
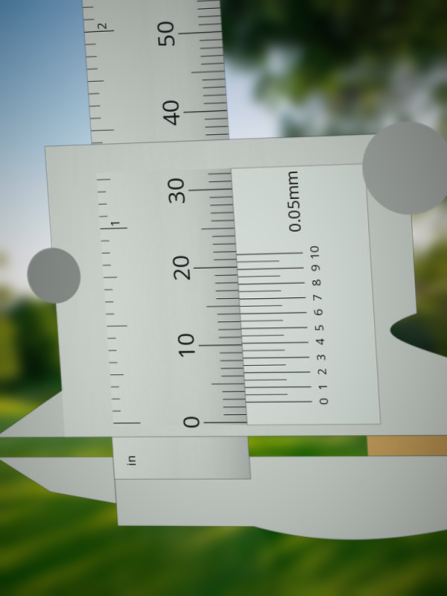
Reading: 2.6,mm
